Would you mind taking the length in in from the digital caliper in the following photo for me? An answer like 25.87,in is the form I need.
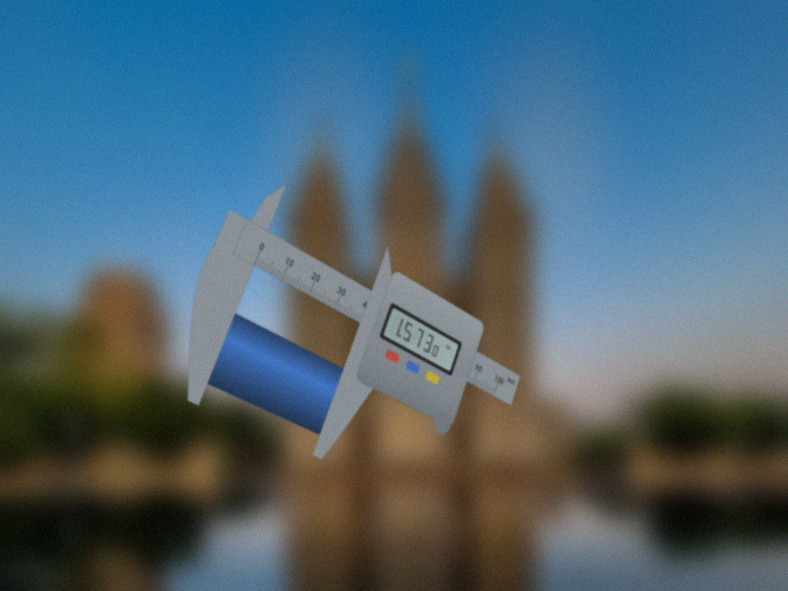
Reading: 1.5730,in
